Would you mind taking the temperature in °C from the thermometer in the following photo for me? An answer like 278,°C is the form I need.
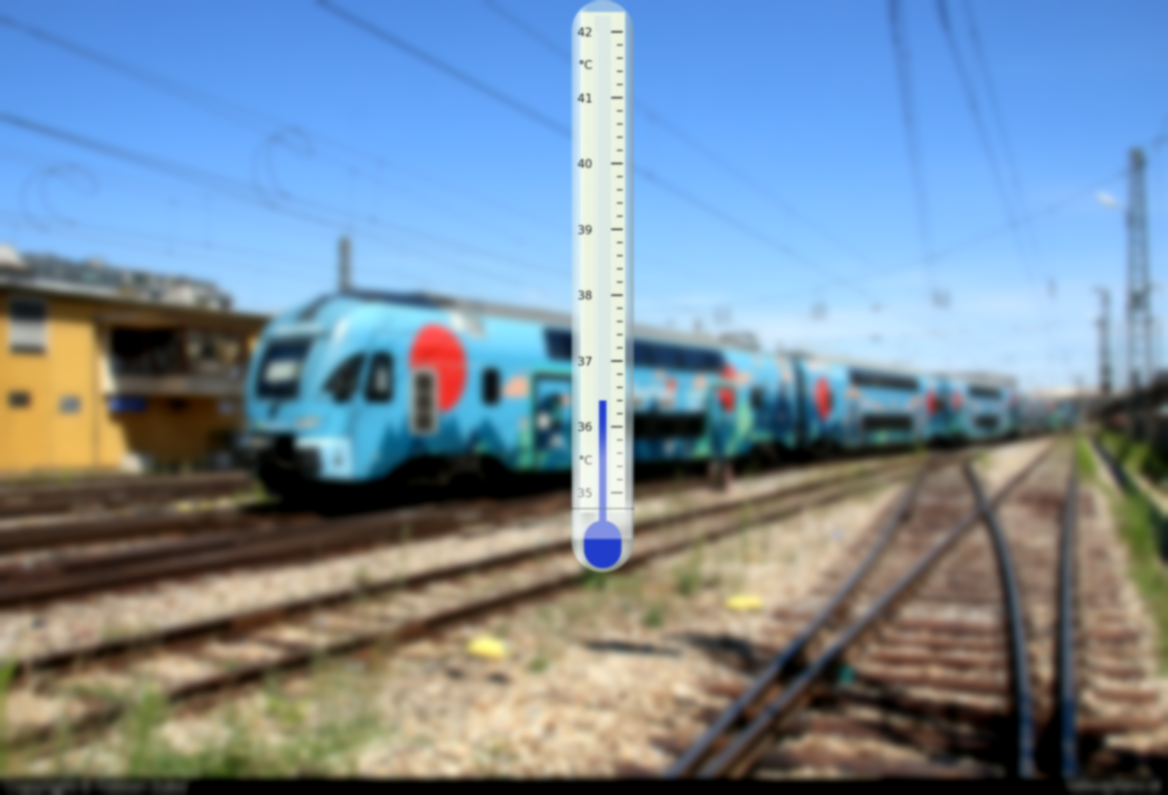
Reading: 36.4,°C
